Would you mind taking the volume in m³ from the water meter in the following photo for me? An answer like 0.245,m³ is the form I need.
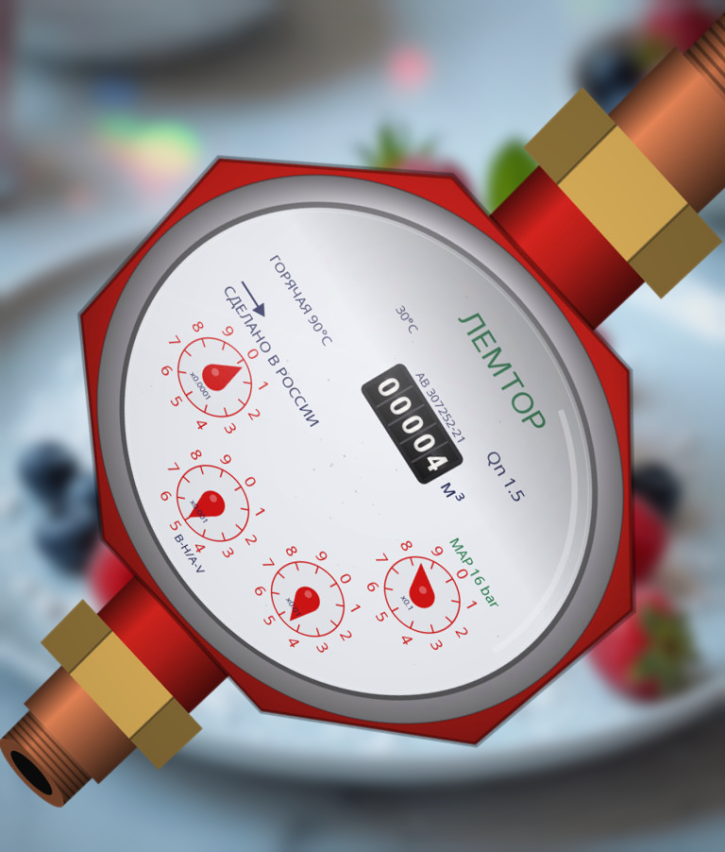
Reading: 4.8450,m³
